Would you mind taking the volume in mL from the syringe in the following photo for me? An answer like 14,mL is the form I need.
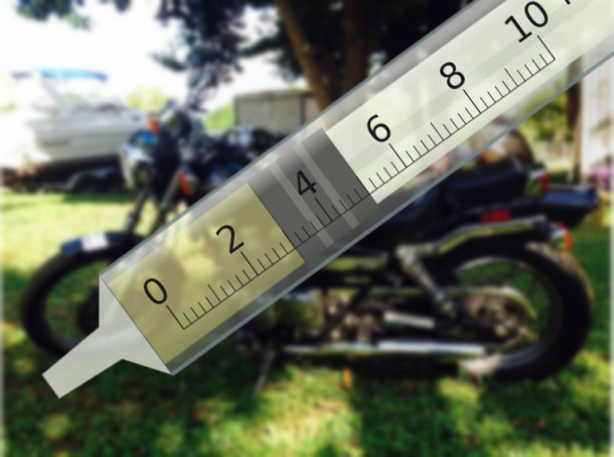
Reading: 3,mL
